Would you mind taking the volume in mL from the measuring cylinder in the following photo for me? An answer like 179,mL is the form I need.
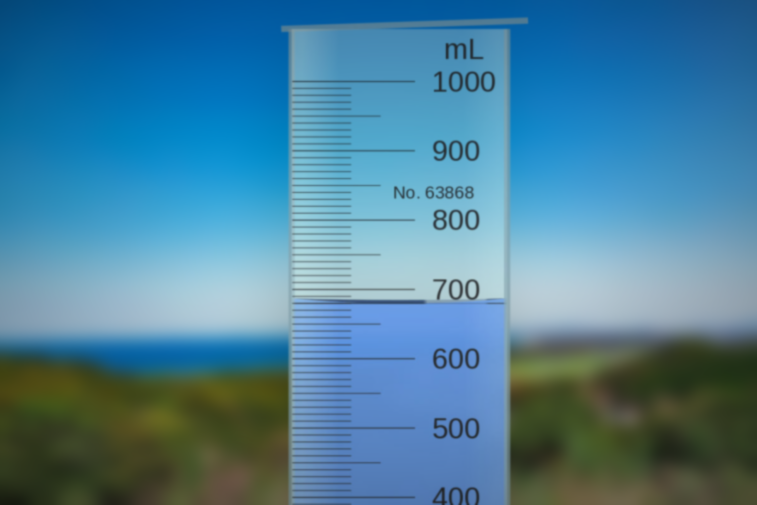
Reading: 680,mL
